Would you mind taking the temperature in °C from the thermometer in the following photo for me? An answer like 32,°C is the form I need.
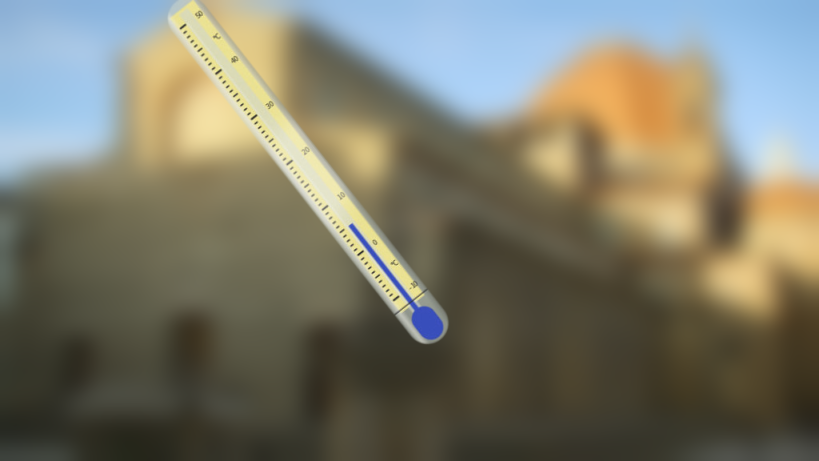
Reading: 5,°C
